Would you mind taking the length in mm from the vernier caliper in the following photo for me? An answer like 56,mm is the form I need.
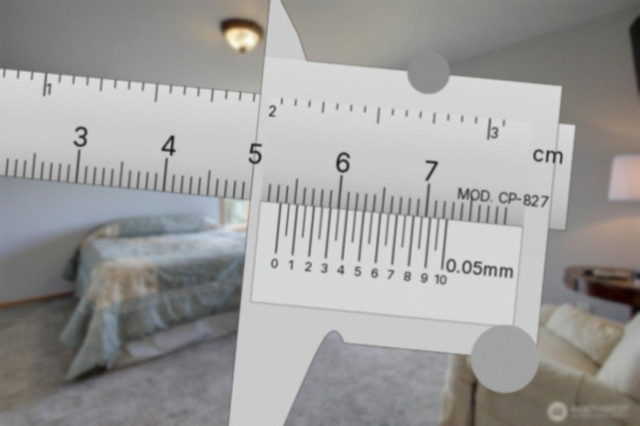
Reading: 53.4,mm
